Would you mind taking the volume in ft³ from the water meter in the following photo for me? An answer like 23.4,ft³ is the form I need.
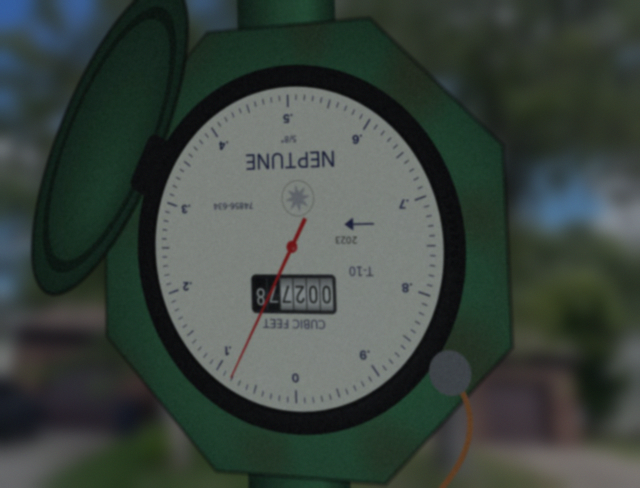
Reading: 2778.08,ft³
